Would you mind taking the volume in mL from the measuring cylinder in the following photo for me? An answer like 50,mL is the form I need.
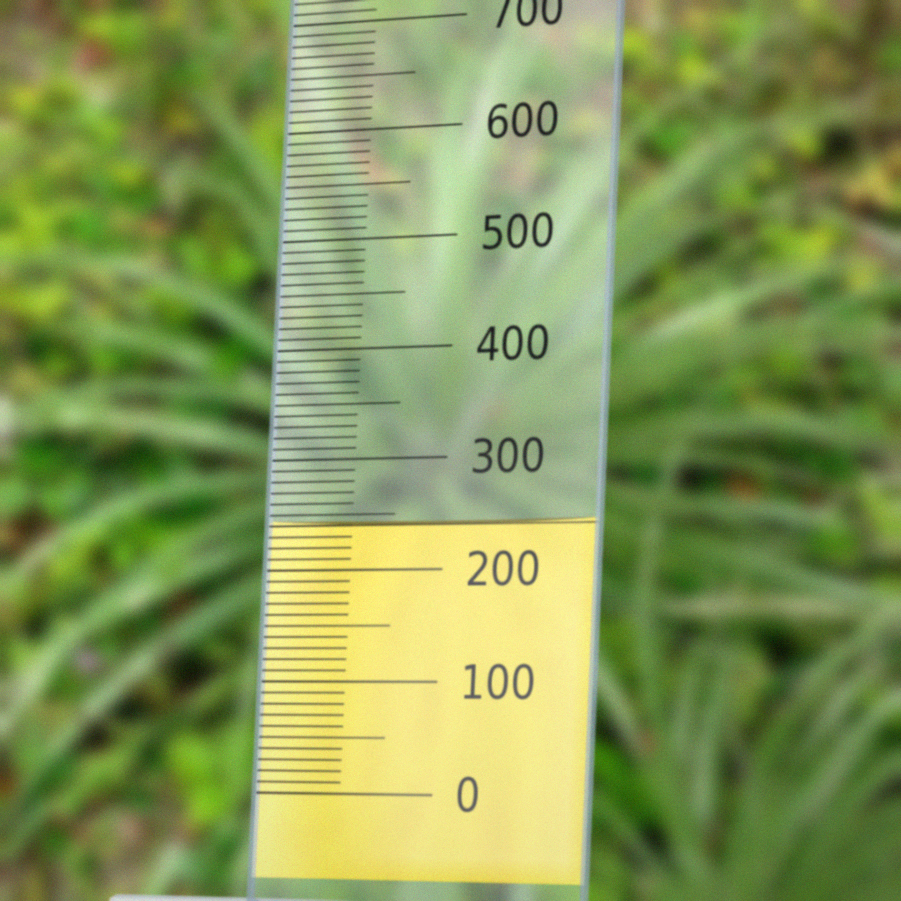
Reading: 240,mL
